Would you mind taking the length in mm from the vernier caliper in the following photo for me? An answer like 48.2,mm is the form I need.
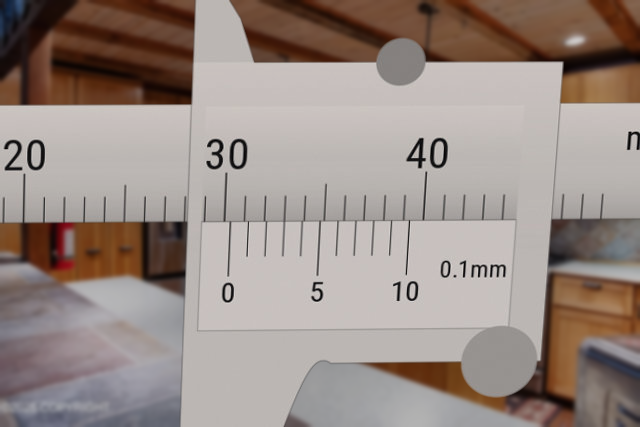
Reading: 30.3,mm
